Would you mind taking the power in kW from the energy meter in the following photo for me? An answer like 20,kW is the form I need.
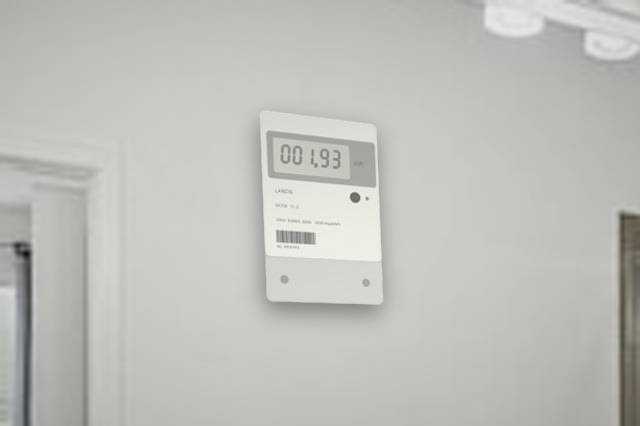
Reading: 1.93,kW
